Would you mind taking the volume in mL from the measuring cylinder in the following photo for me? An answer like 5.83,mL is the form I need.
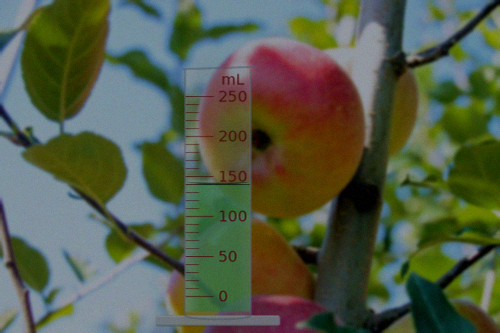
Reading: 140,mL
